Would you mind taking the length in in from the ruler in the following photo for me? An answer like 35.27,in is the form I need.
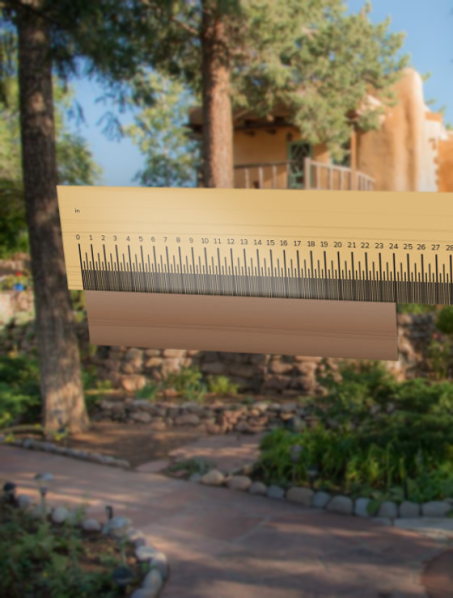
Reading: 24,in
